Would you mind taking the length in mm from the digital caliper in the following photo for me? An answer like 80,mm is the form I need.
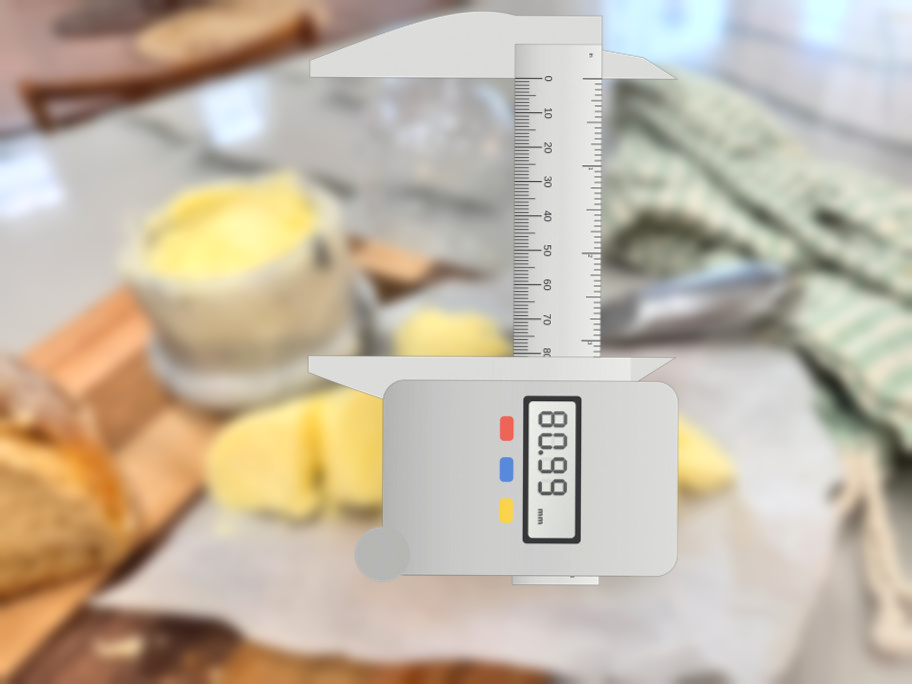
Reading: 80.99,mm
